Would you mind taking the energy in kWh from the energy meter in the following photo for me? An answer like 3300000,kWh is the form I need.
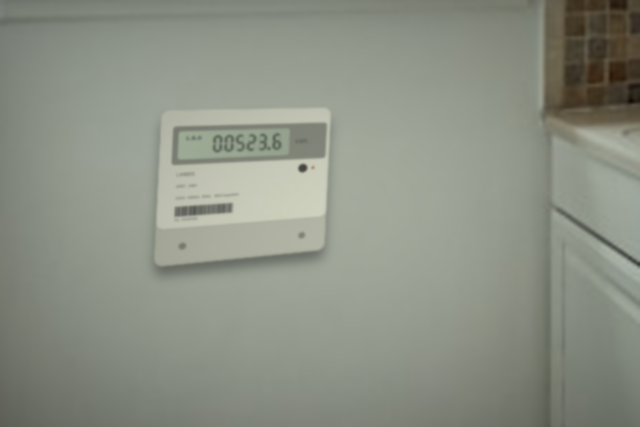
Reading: 523.6,kWh
